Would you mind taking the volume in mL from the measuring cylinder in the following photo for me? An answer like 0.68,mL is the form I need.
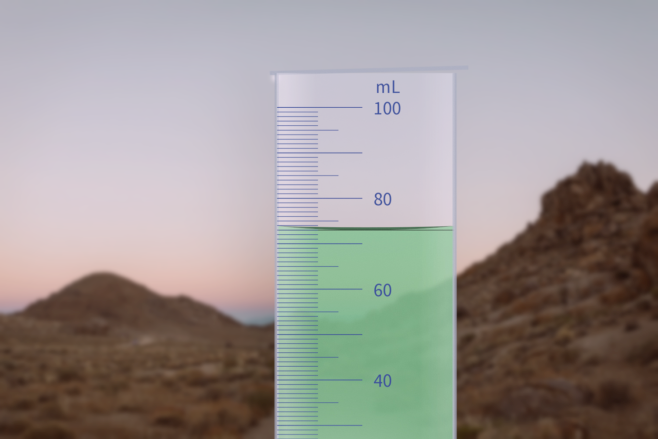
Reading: 73,mL
